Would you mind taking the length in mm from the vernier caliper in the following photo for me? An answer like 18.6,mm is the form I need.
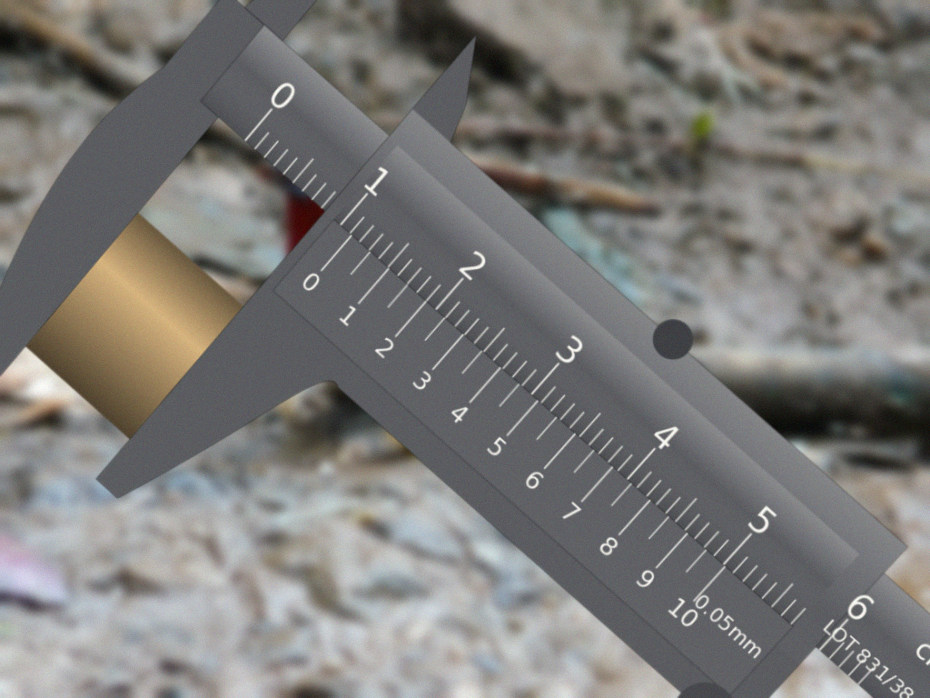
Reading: 11.2,mm
